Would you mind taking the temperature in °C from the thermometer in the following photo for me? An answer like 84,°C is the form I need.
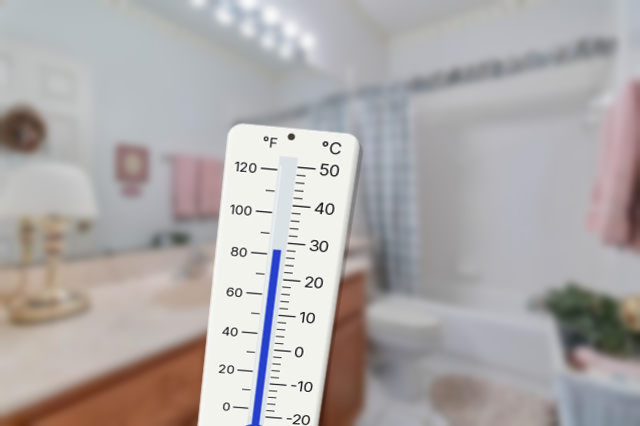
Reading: 28,°C
